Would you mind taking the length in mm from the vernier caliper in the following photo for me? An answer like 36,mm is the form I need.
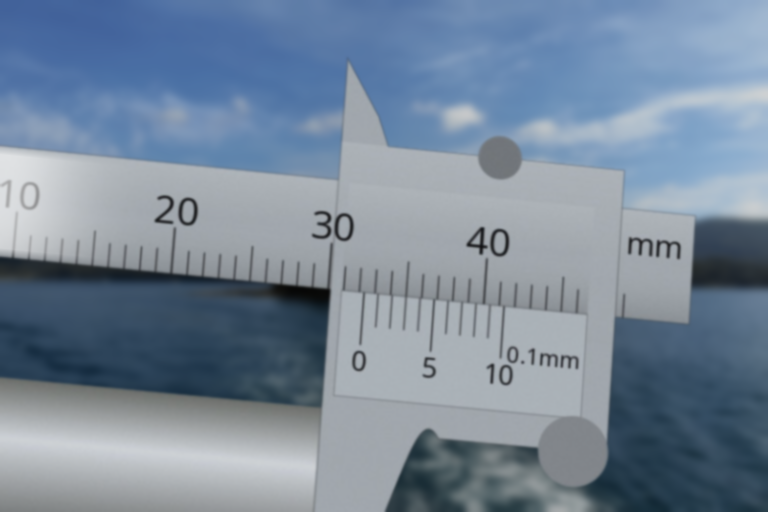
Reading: 32.3,mm
